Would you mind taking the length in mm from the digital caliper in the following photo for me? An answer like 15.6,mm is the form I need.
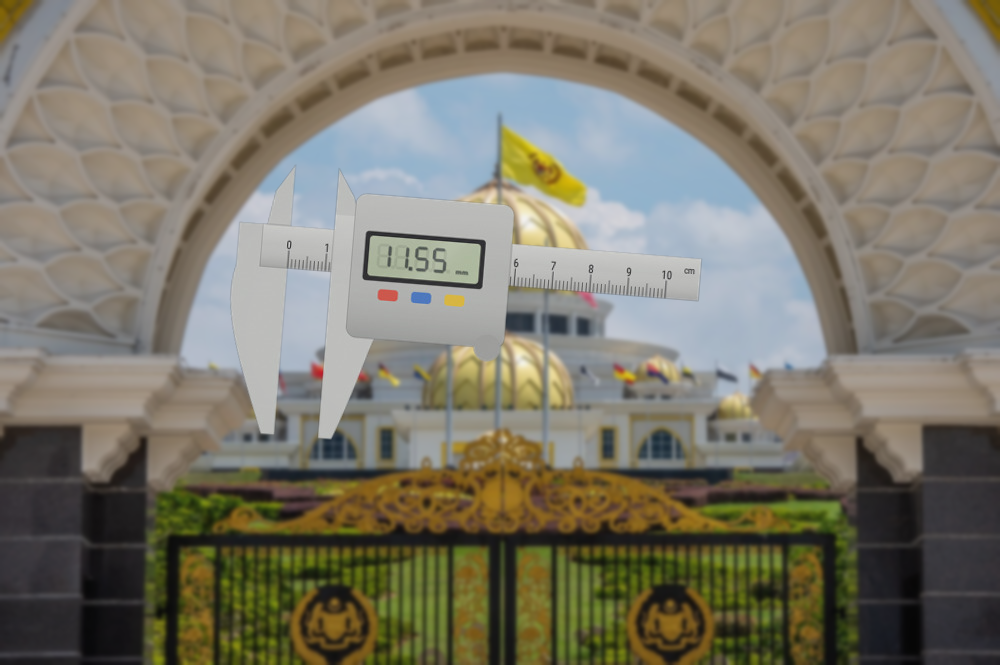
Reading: 11.55,mm
